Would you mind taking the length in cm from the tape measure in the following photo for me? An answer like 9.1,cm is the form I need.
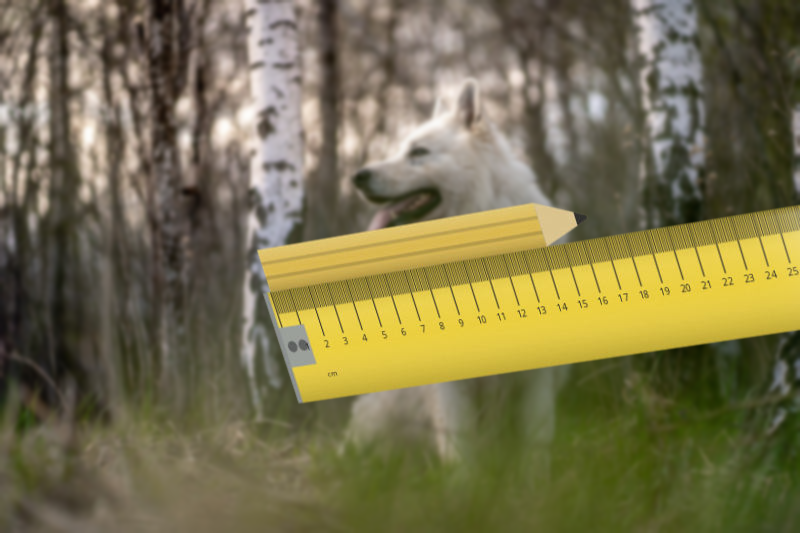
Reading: 16.5,cm
